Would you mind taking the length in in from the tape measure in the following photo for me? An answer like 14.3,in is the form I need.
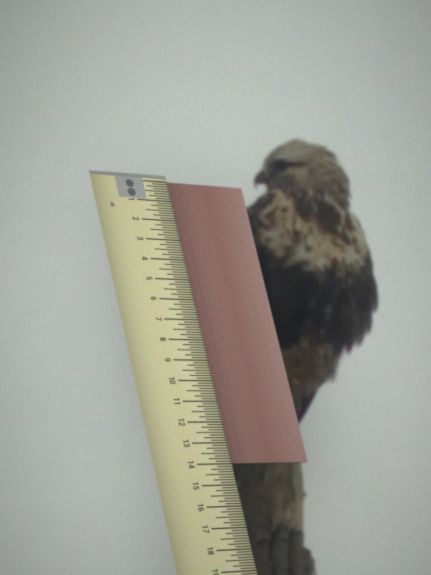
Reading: 14,in
